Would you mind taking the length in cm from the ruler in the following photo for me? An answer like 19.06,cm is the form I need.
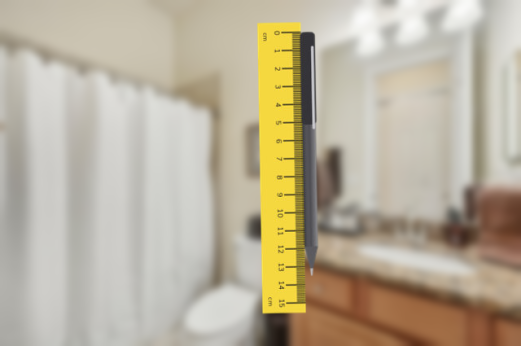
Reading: 13.5,cm
